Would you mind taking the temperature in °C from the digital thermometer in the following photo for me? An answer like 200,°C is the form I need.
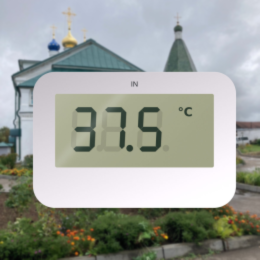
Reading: 37.5,°C
